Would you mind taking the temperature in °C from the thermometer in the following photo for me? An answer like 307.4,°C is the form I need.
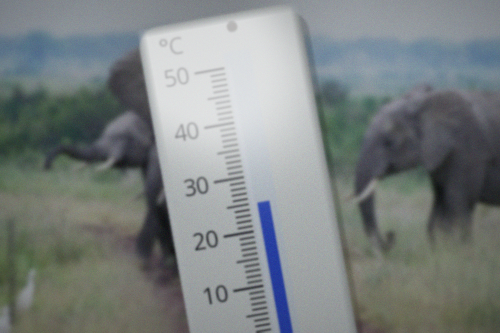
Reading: 25,°C
